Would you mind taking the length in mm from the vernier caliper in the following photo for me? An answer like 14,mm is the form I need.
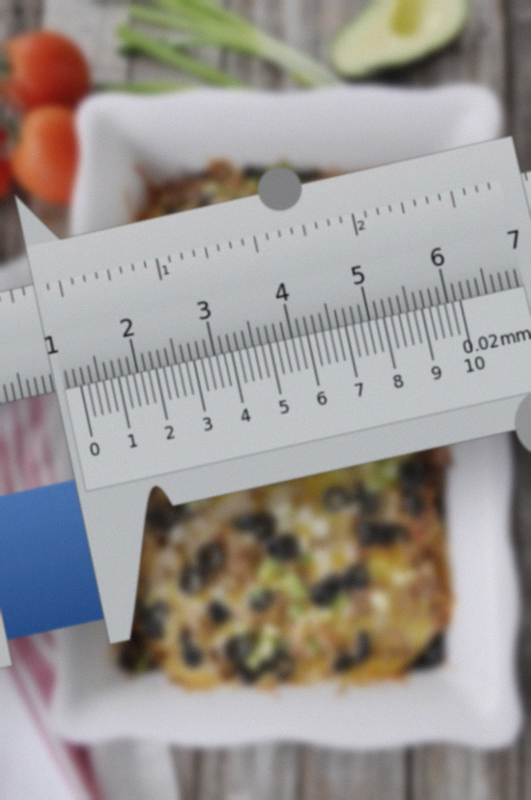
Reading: 12.6,mm
